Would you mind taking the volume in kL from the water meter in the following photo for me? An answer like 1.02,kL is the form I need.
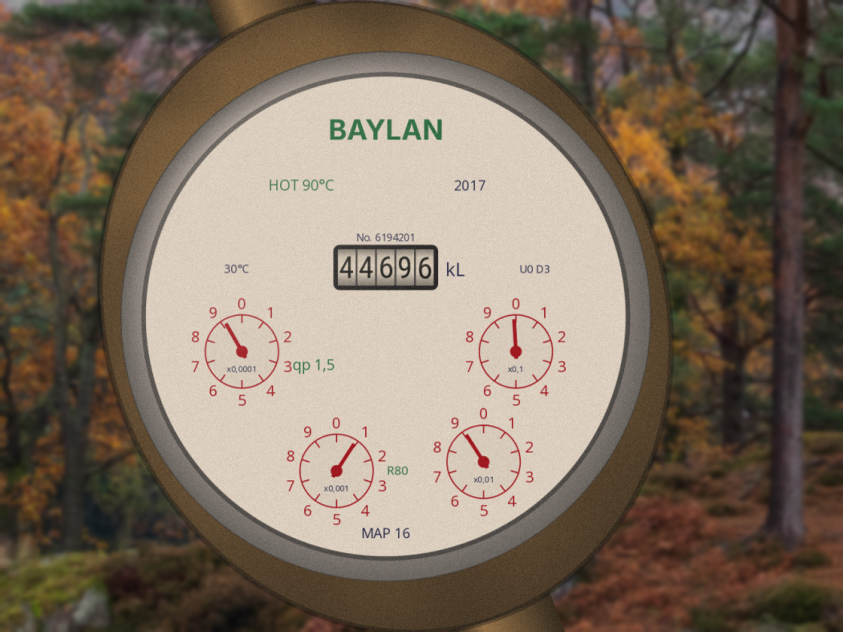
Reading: 44695.9909,kL
